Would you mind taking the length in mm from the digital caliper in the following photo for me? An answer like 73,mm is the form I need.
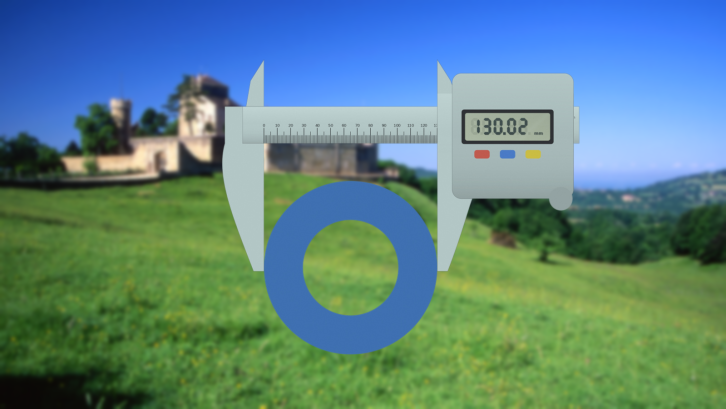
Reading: 130.02,mm
